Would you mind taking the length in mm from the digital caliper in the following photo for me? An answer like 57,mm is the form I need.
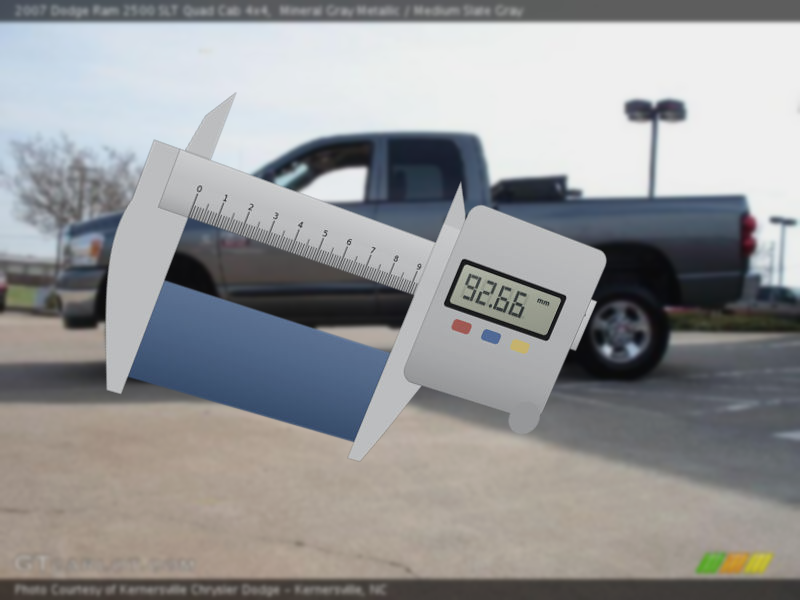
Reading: 92.66,mm
